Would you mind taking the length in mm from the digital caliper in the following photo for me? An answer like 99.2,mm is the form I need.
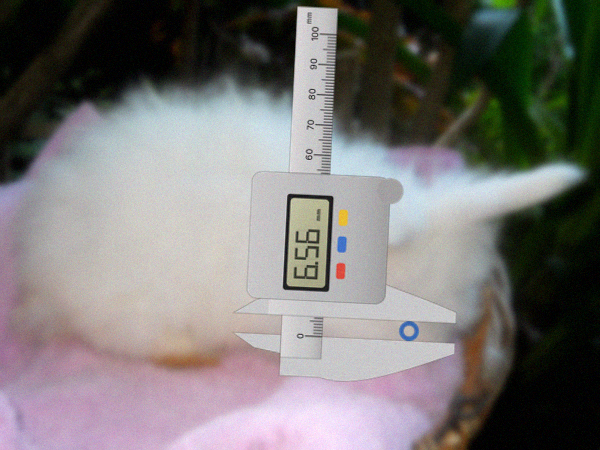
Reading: 6.56,mm
